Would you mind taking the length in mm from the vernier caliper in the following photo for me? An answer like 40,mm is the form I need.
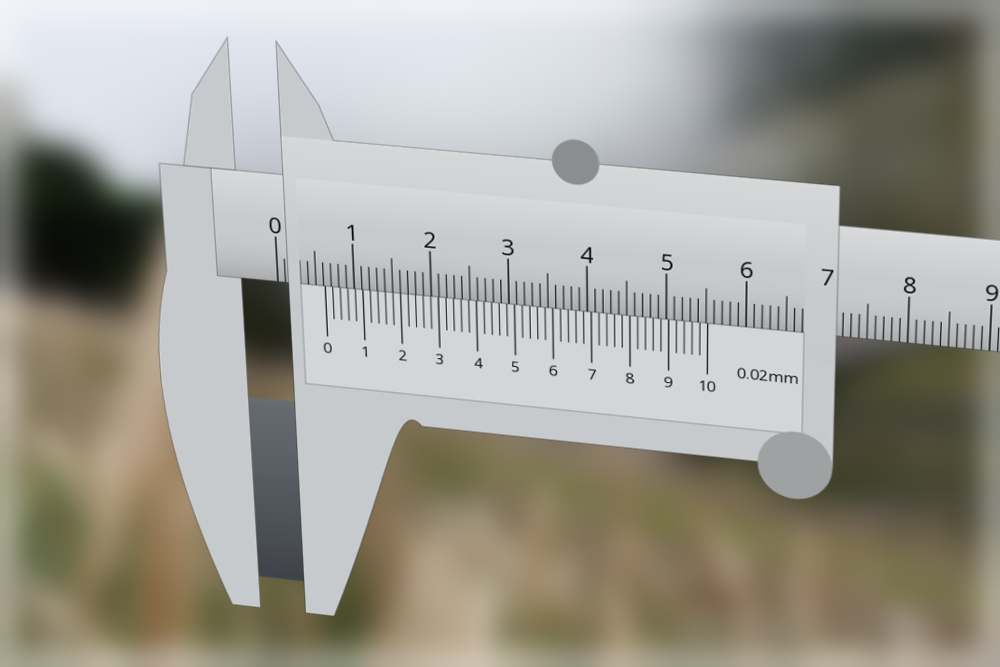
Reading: 6.2,mm
